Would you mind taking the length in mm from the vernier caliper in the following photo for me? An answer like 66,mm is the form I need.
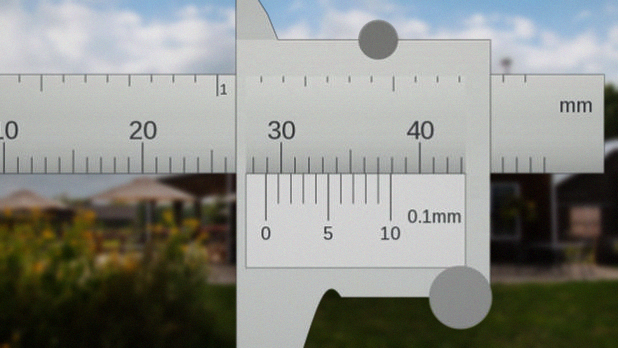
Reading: 28.9,mm
